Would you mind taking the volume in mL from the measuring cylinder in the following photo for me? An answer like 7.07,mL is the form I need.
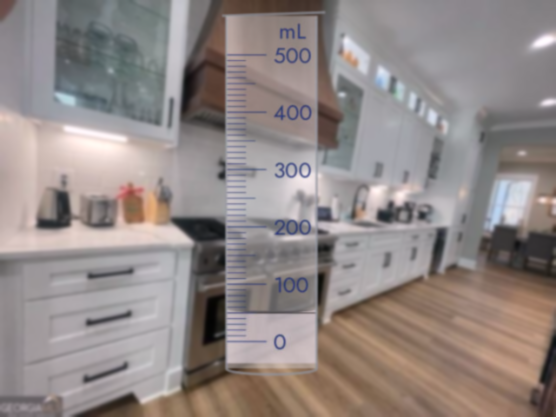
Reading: 50,mL
